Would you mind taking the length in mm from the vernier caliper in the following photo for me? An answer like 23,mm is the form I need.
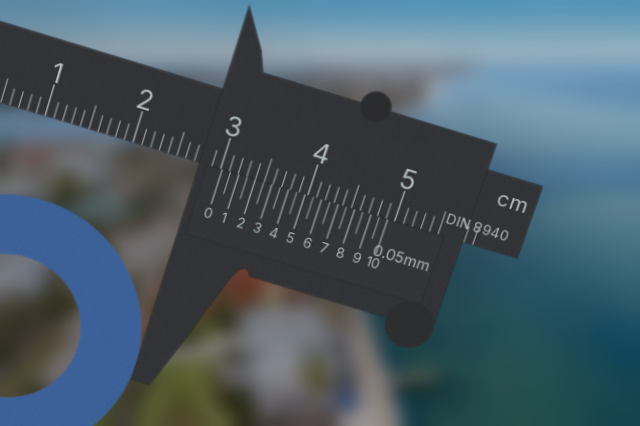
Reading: 30.2,mm
